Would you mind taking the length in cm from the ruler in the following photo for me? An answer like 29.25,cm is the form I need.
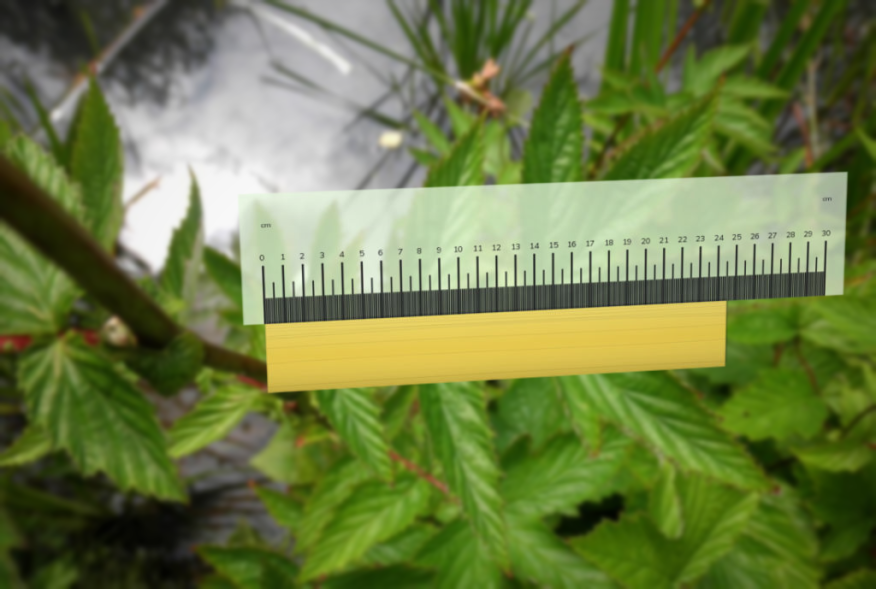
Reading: 24.5,cm
